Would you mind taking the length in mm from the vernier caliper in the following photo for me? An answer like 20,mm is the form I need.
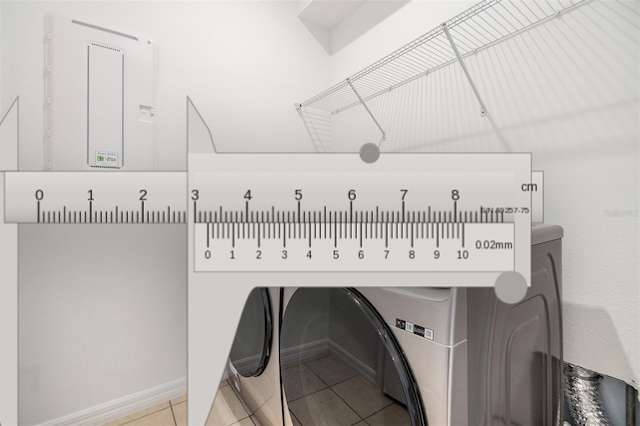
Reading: 32.5,mm
